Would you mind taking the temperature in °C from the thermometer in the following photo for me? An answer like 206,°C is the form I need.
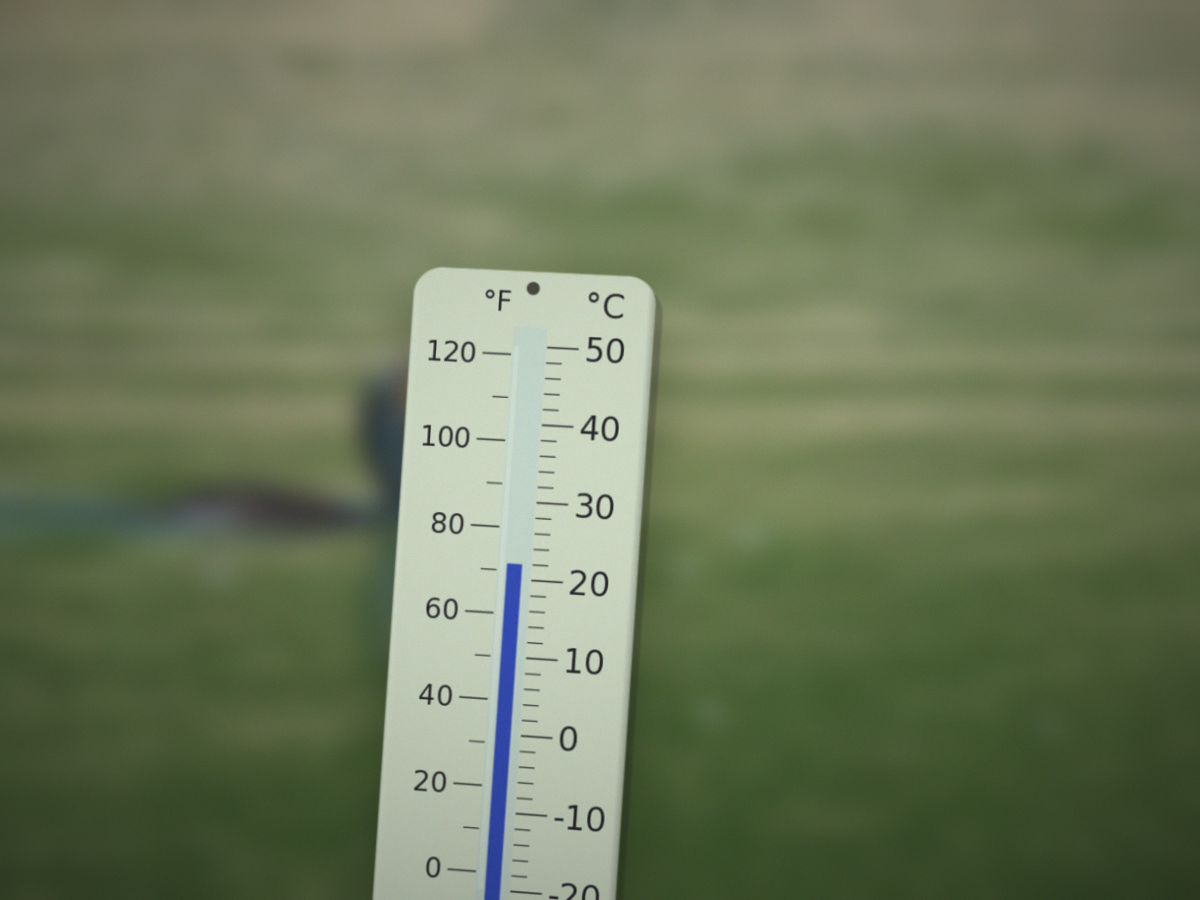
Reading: 22,°C
